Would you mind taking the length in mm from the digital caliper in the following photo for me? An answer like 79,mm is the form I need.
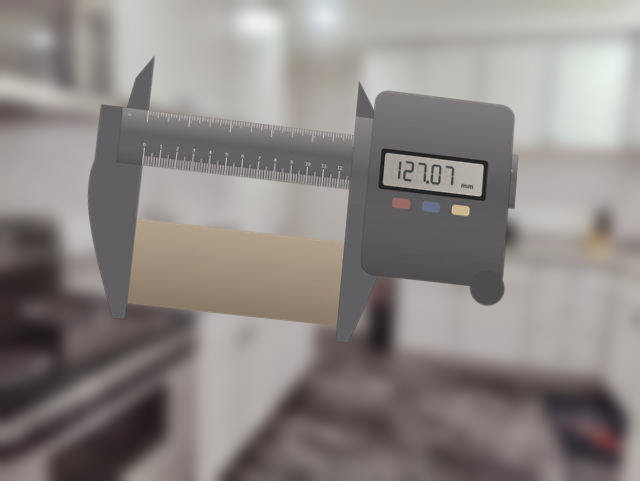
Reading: 127.07,mm
